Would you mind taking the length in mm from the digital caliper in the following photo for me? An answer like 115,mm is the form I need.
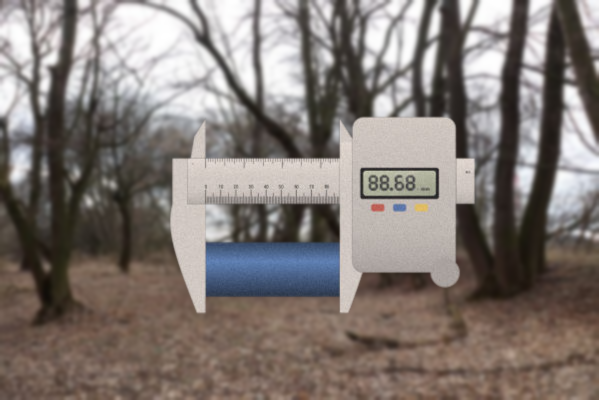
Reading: 88.68,mm
